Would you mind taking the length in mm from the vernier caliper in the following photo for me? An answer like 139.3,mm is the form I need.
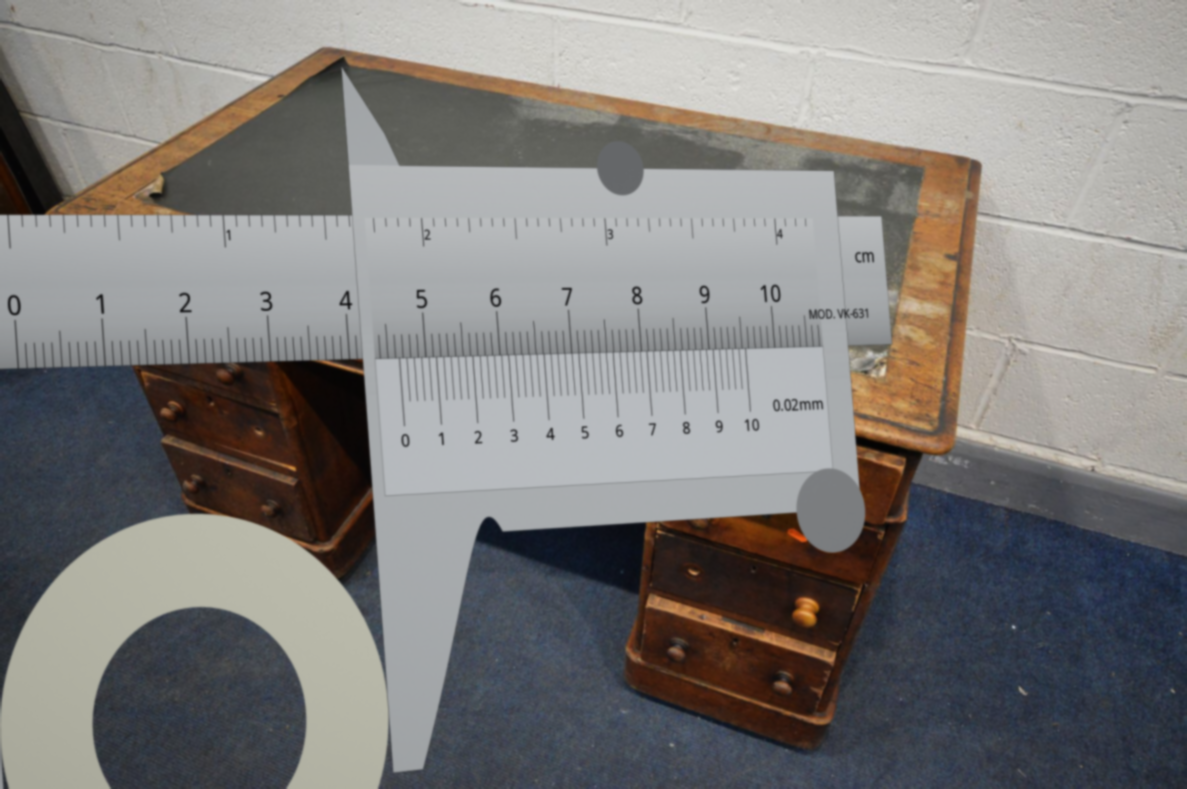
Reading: 46.5,mm
